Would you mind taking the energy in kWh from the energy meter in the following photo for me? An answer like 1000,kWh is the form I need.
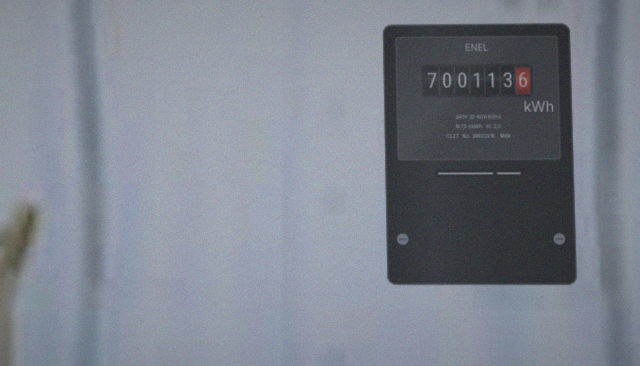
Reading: 700113.6,kWh
